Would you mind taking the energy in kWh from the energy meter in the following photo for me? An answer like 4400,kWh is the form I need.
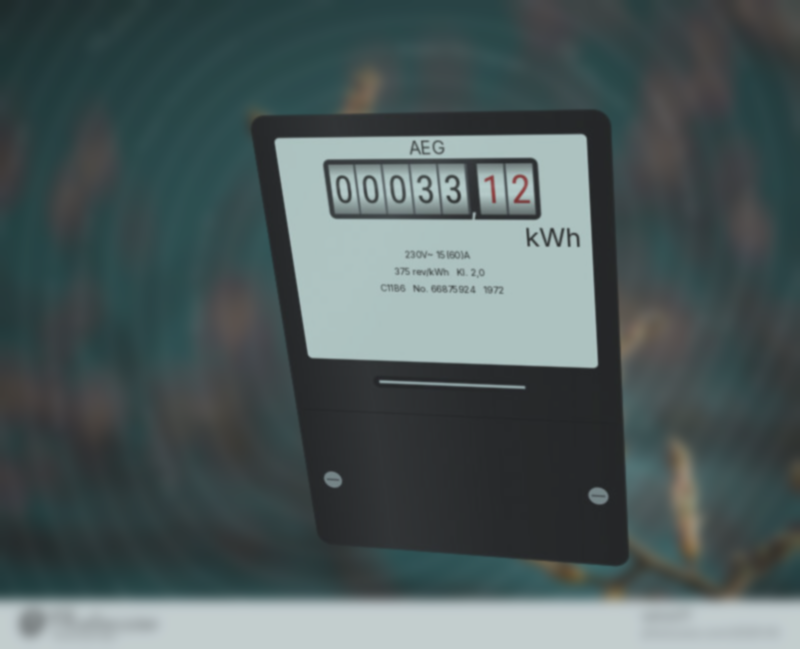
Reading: 33.12,kWh
